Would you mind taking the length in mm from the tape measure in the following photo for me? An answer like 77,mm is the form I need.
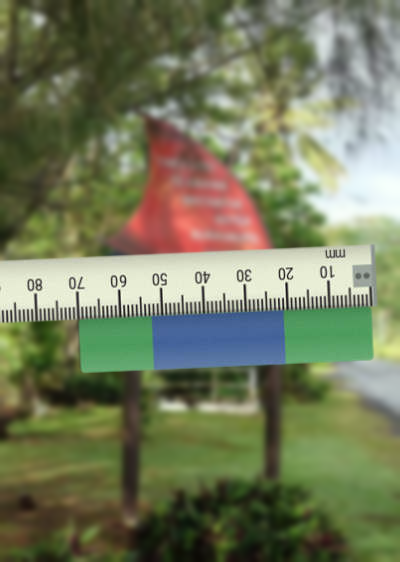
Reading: 70,mm
